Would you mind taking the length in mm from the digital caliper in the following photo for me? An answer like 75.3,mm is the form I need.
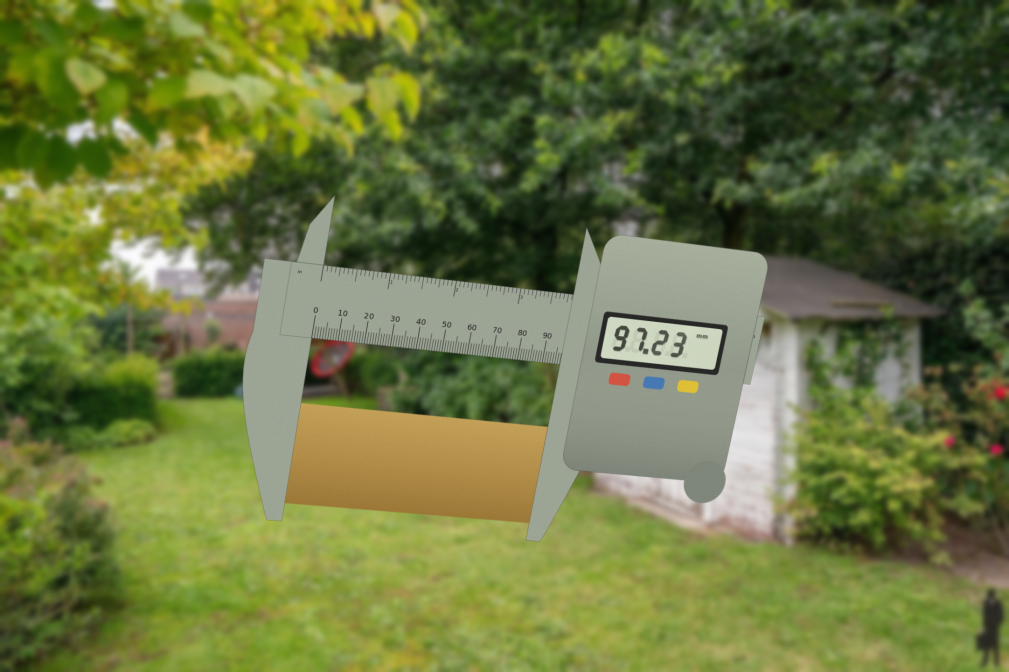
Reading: 97.23,mm
